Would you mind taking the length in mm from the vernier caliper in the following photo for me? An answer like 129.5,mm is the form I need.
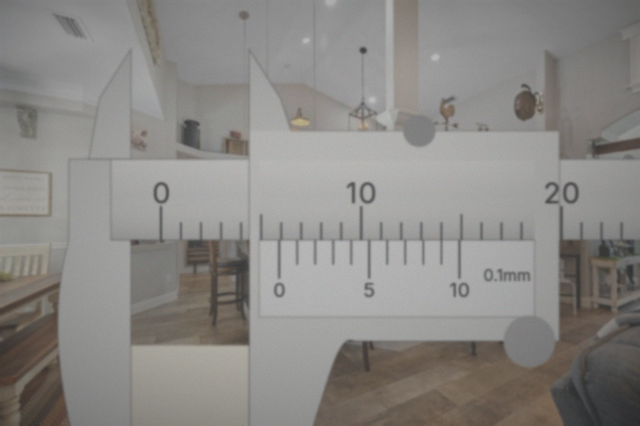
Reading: 5.9,mm
